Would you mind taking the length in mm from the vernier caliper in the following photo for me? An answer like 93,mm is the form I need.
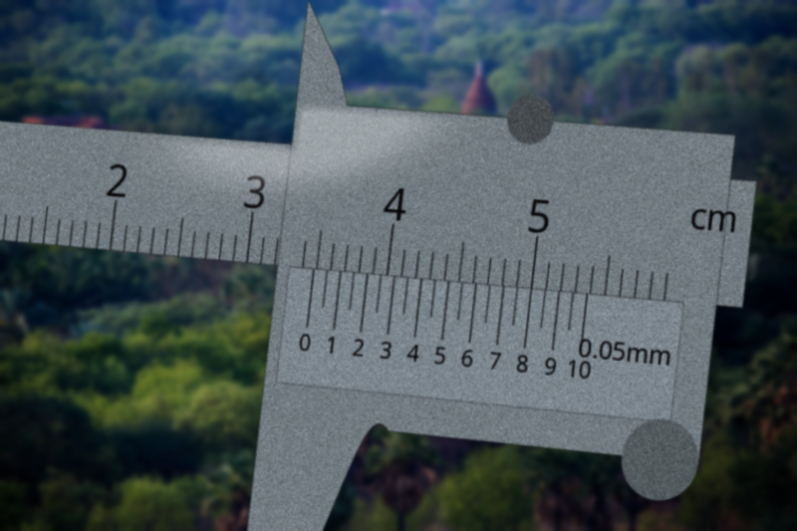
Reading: 34.8,mm
